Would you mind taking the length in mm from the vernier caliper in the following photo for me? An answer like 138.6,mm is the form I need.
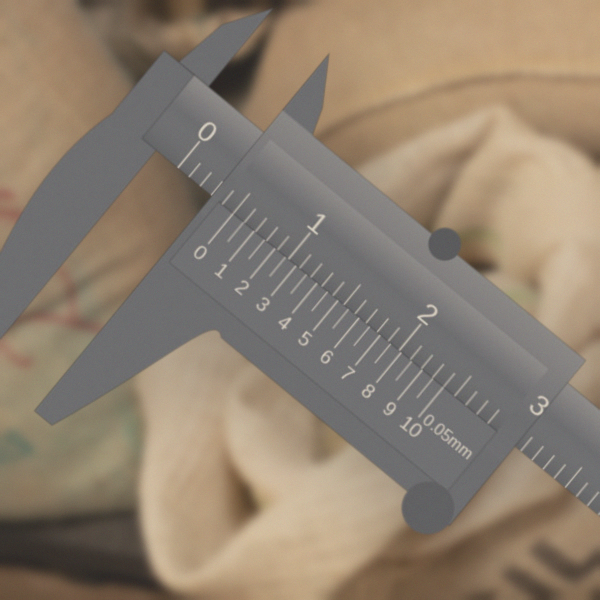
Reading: 5.0,mm
